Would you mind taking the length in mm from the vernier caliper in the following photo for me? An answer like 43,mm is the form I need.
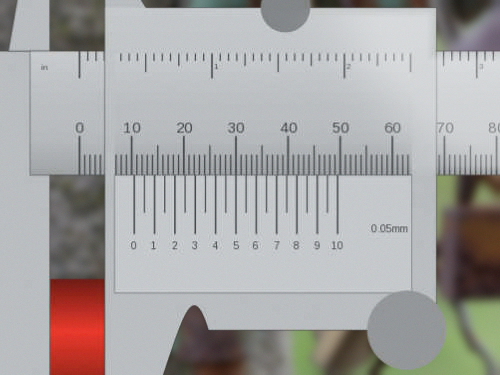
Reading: 10.5,mm
